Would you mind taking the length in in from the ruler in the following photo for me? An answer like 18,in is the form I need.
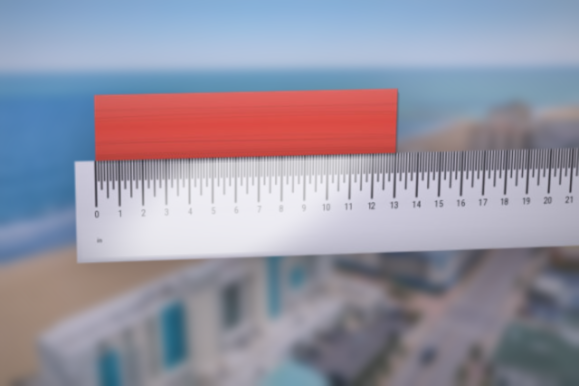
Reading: 13,in
